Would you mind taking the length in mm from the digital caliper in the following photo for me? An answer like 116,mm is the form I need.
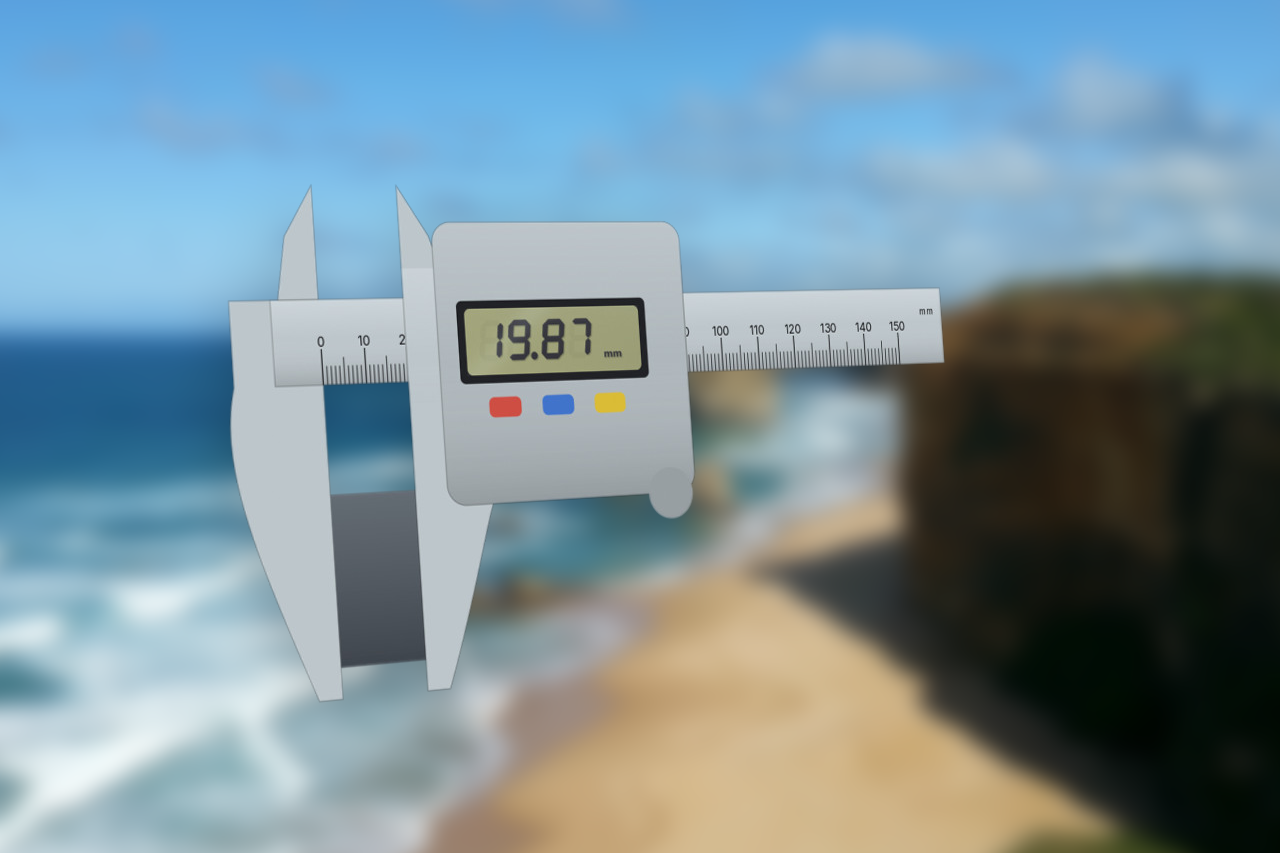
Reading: 19.87,mm
